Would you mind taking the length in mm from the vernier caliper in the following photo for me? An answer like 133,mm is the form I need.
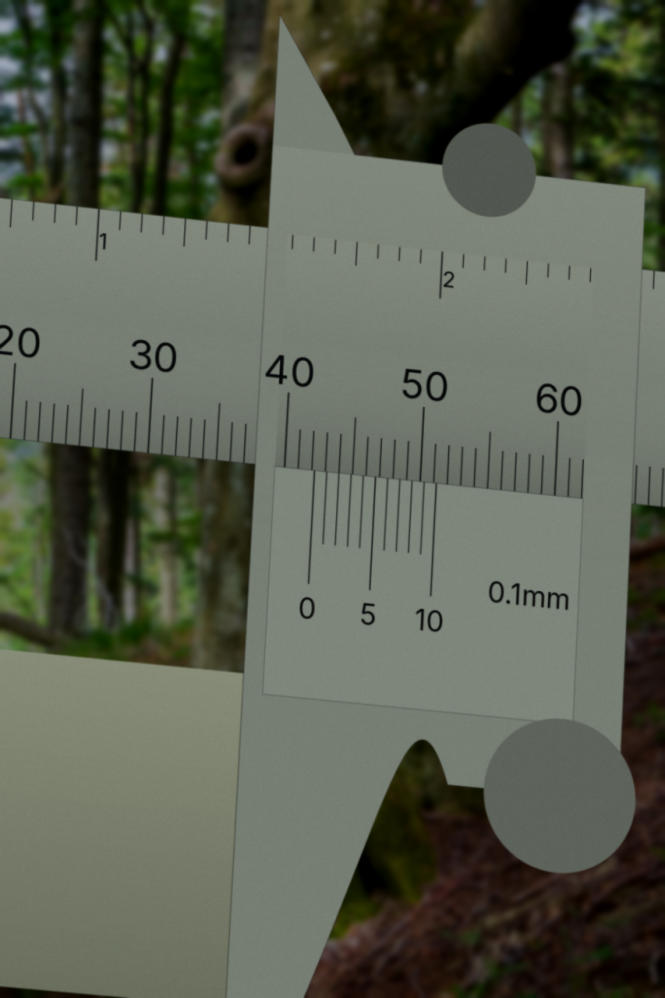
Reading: 42.2,mm
